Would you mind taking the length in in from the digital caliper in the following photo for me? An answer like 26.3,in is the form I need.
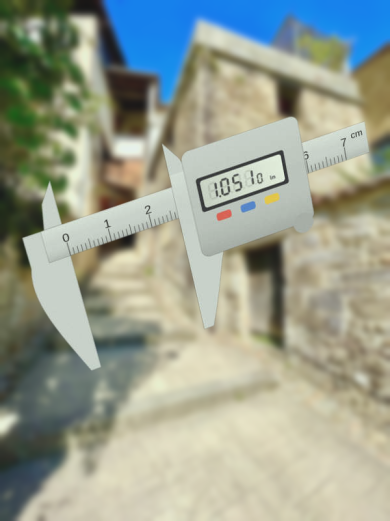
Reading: 1.0510,in
